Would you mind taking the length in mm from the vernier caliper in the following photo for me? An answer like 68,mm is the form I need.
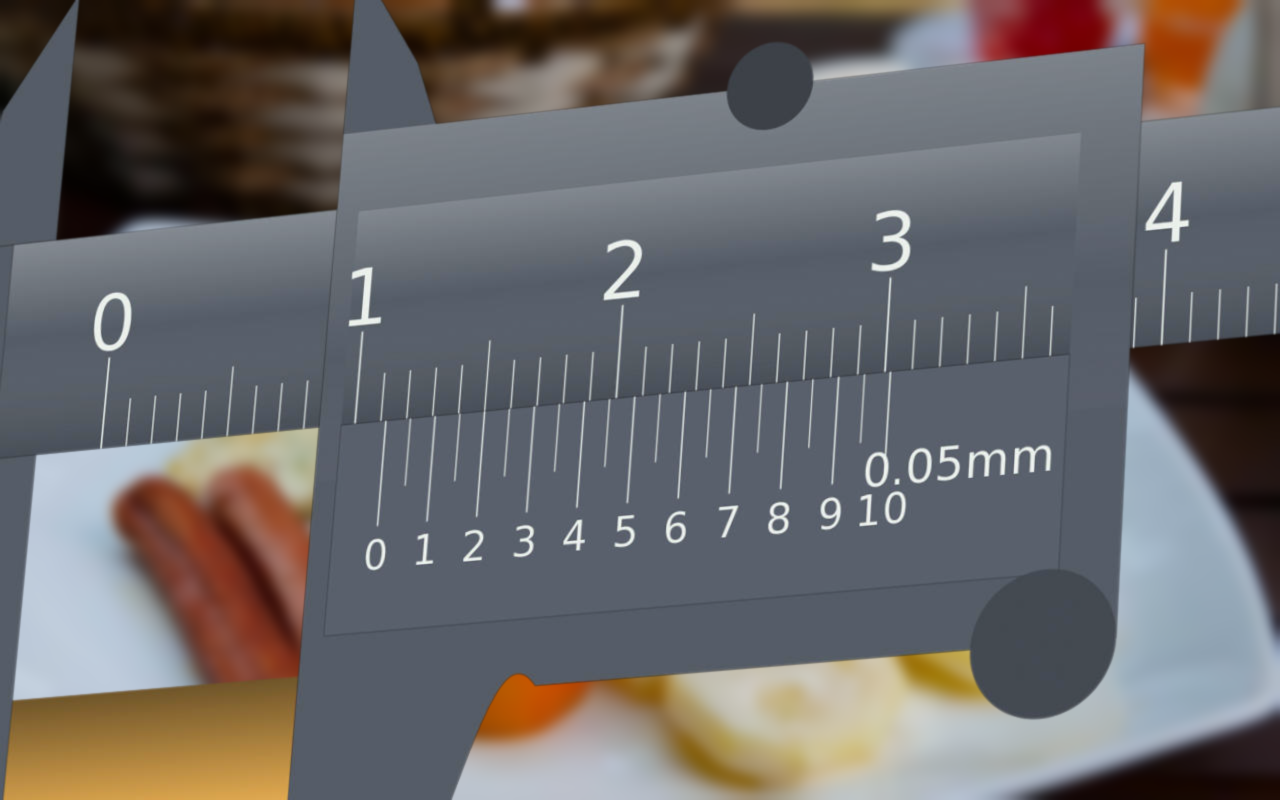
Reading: 11.2,mm
